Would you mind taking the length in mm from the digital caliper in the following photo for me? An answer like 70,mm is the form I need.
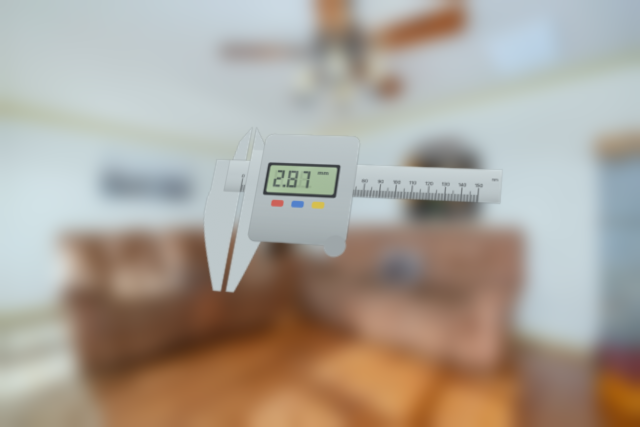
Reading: 2.87,mm
